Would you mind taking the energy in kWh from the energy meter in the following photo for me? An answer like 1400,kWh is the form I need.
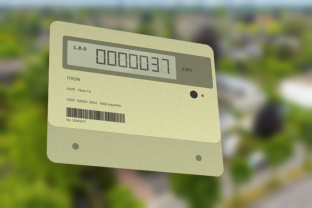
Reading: 37,kWh
